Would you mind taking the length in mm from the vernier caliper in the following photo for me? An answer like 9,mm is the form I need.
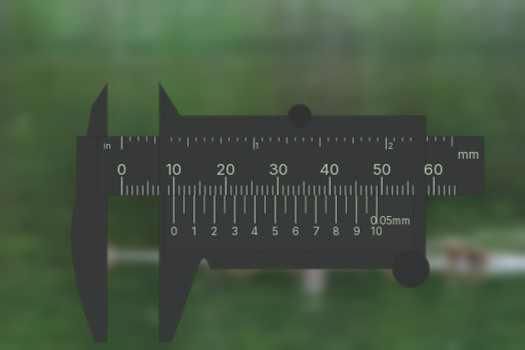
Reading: 10.0,mm
